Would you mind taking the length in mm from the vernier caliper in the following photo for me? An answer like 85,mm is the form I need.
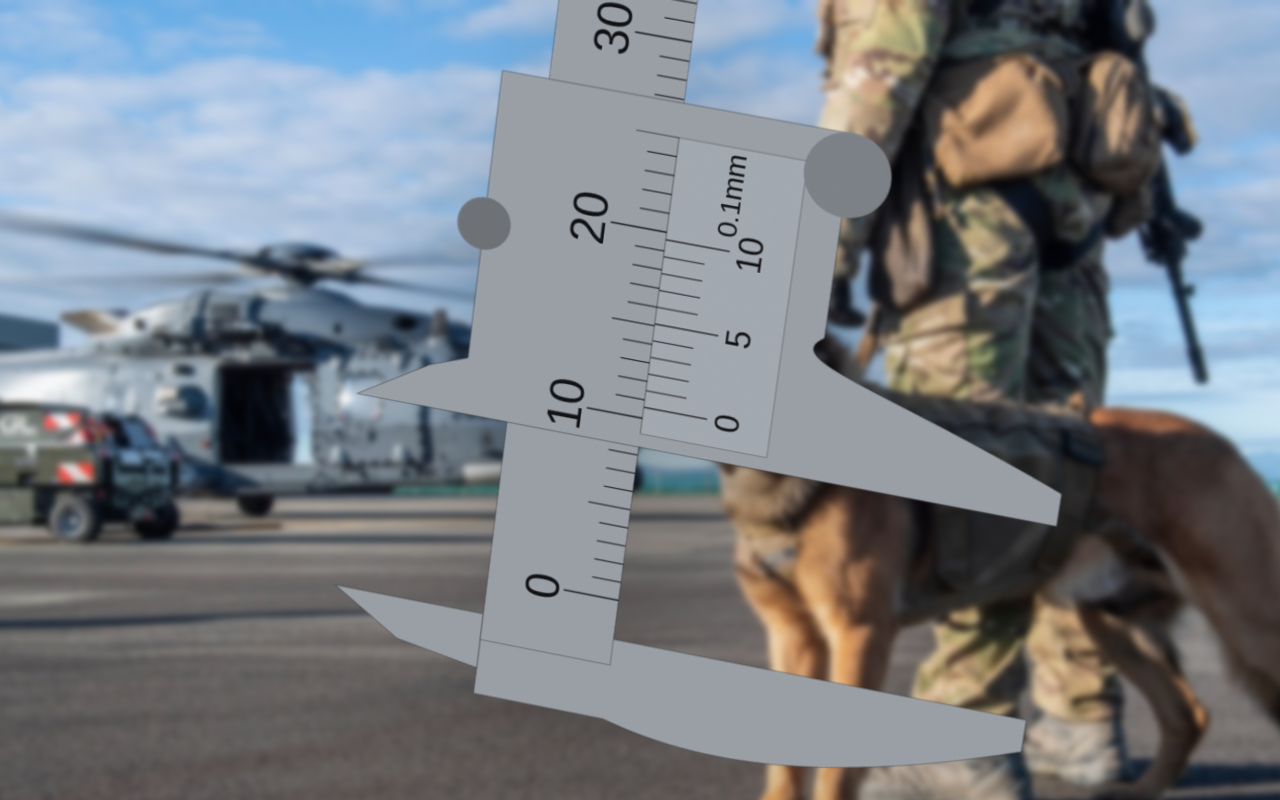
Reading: 10.6,mm
